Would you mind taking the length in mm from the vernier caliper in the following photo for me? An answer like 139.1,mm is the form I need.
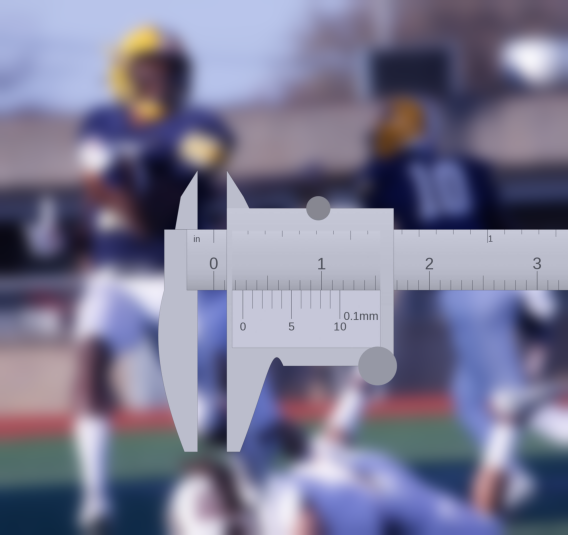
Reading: 2.7,mm
